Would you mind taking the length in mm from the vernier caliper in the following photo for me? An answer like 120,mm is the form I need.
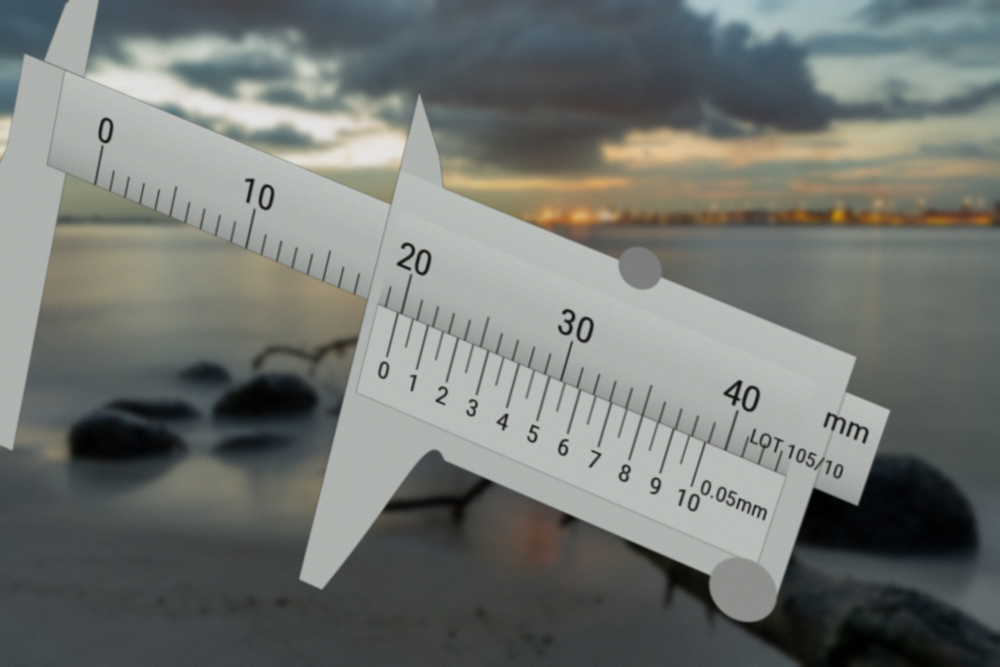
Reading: 19.8,mm
